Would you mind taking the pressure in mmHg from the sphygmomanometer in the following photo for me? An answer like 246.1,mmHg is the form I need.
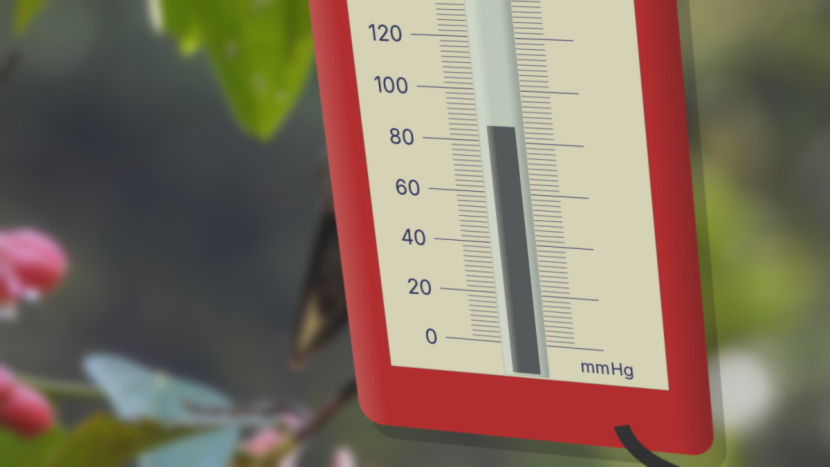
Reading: 86,mmHg
